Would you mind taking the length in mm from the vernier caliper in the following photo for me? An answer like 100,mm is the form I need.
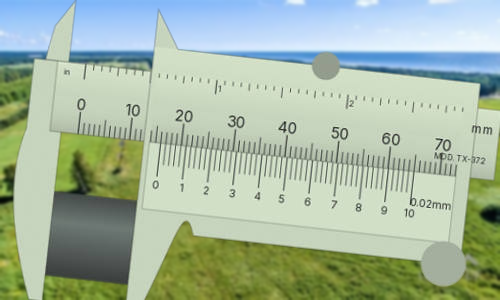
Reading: 16.0,mm
